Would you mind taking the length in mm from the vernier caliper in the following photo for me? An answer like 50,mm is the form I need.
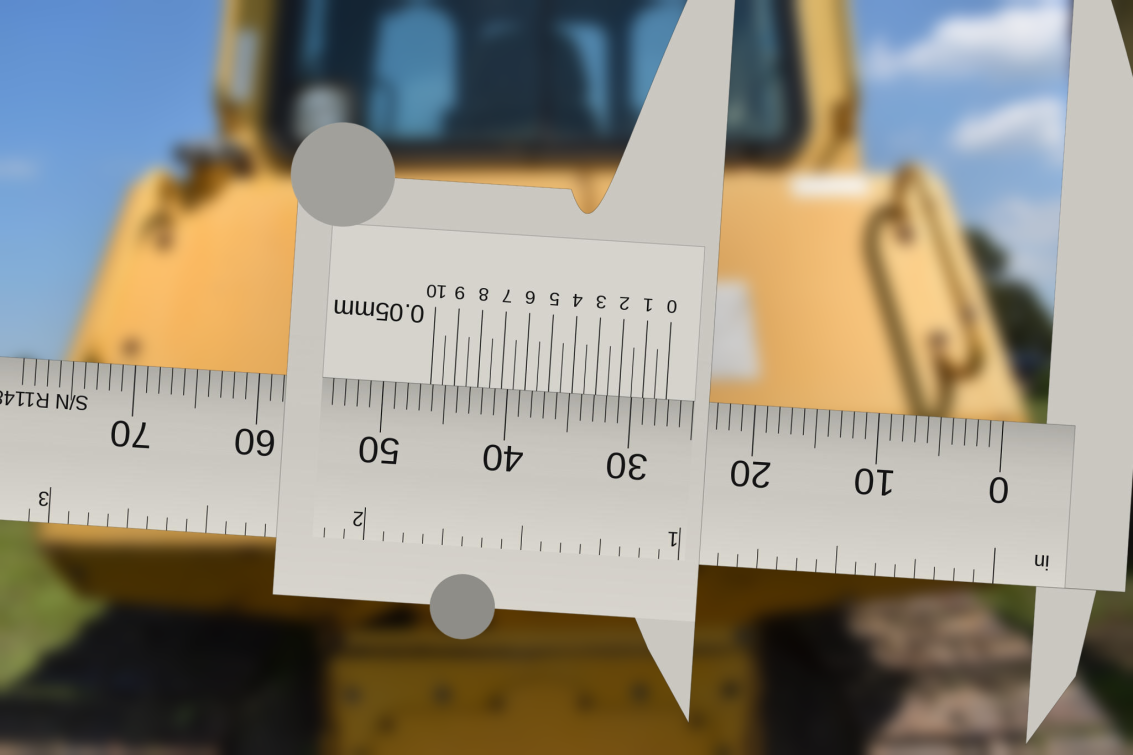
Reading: 27.2,mm
